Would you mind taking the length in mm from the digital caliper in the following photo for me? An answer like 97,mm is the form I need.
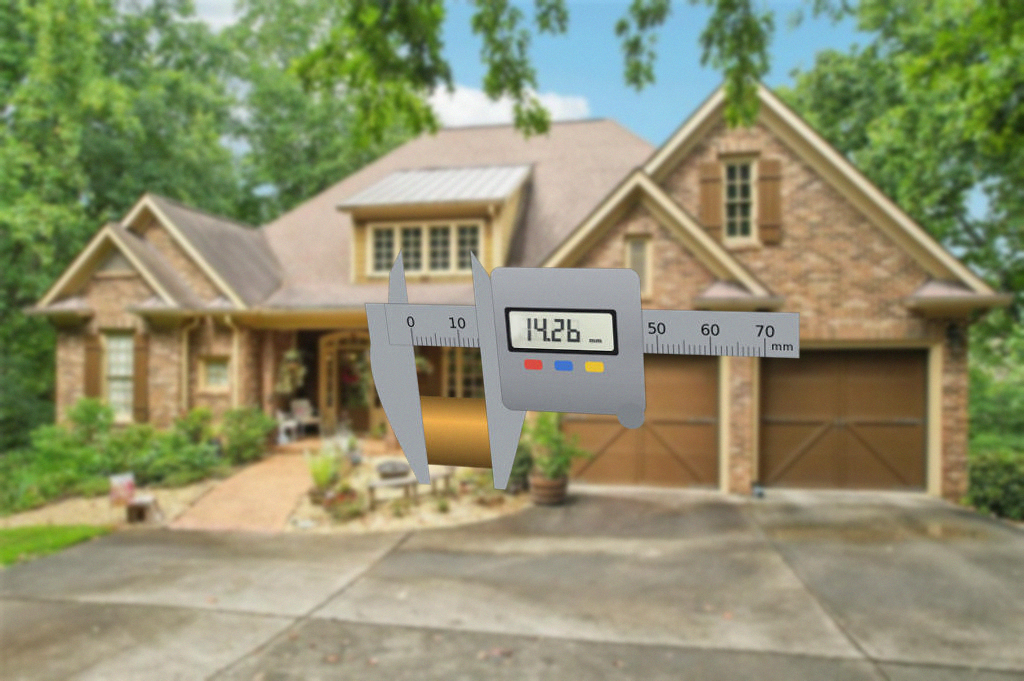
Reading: 14.26,mm
